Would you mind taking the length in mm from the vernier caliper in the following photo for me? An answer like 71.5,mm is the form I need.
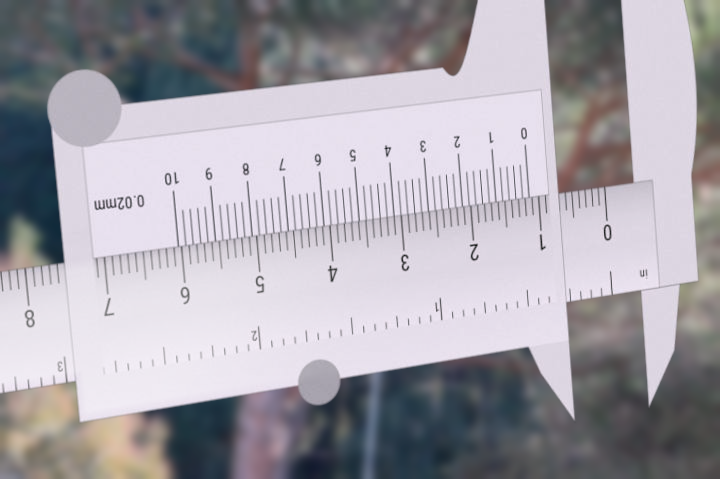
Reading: 11.4,mm
